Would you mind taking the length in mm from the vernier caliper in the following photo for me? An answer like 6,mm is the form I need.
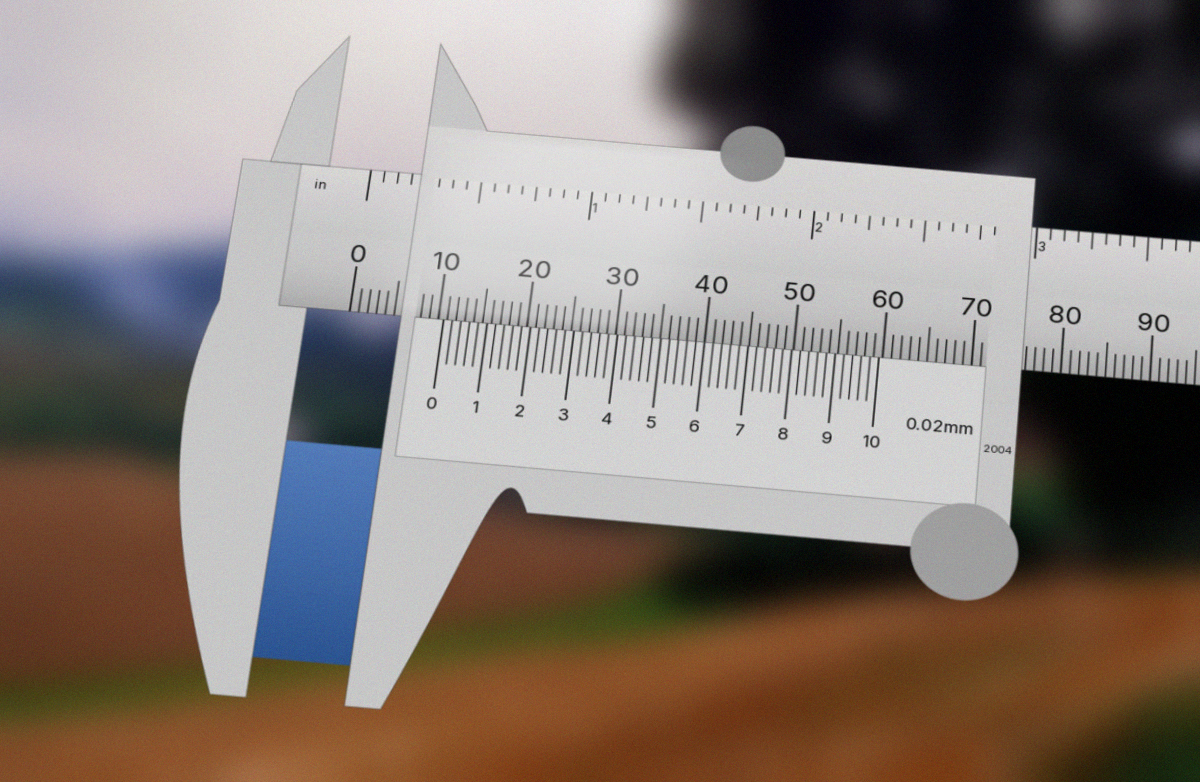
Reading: 10.6,mm
